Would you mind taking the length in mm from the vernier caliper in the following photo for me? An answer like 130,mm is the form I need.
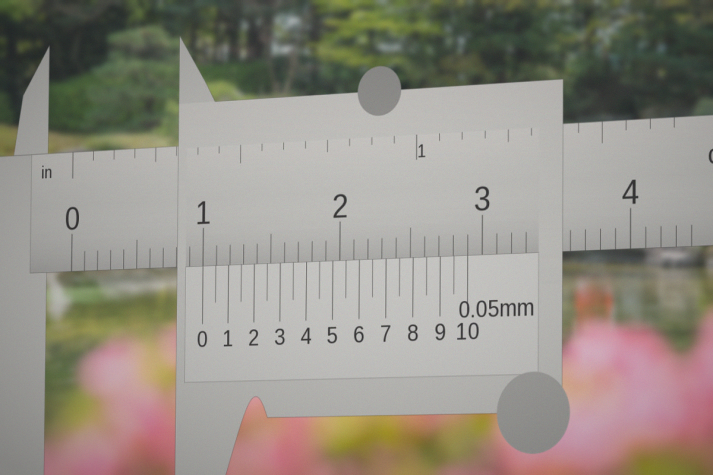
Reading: 10.0,mm
